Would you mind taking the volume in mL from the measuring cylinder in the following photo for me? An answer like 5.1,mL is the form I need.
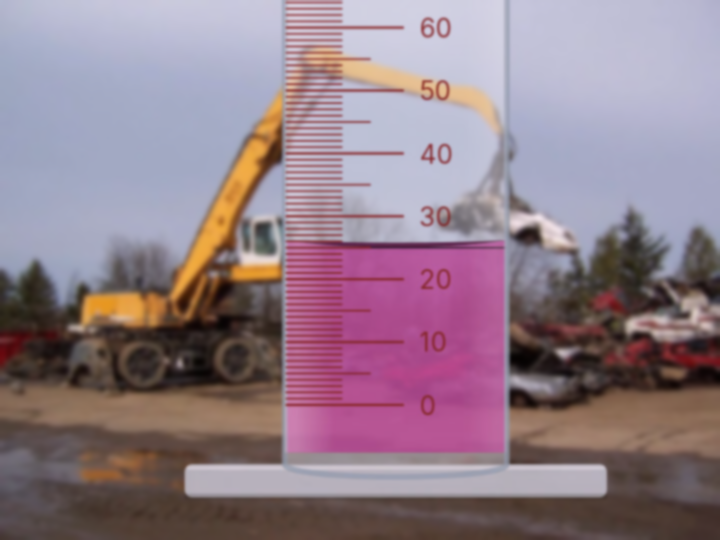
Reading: 25,mL
